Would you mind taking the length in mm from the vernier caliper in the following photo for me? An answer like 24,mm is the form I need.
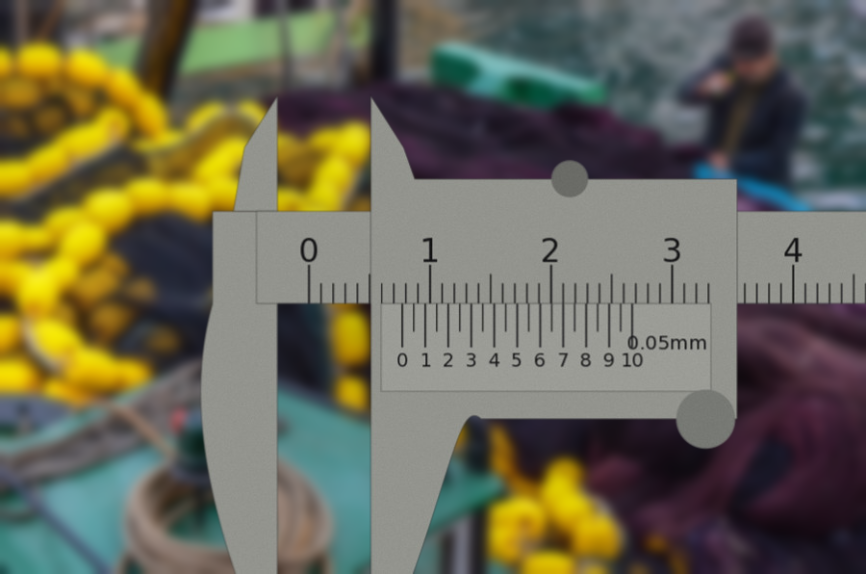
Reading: 7.7,mm
